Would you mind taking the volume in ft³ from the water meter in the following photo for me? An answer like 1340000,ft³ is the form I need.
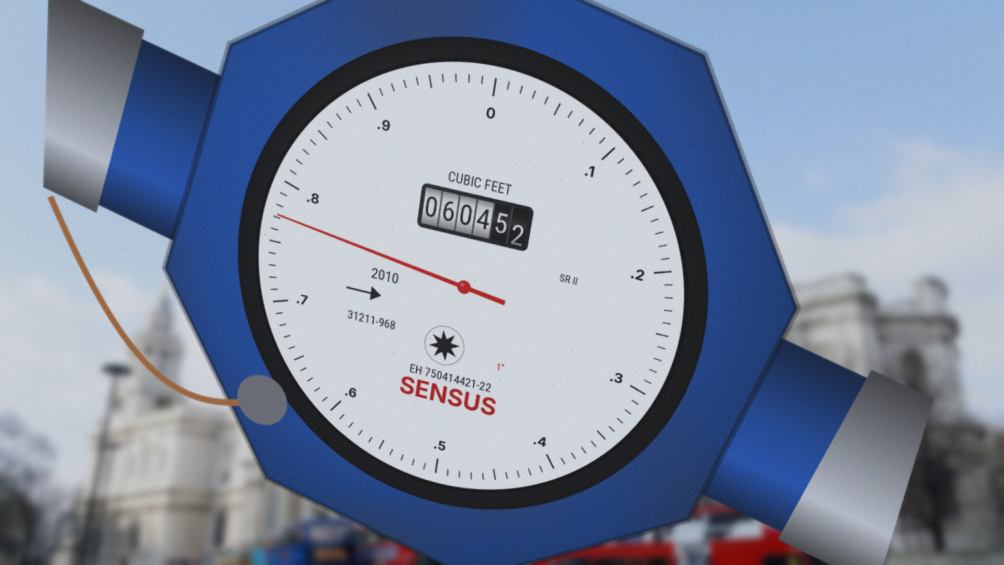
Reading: 60451.77,ft³
